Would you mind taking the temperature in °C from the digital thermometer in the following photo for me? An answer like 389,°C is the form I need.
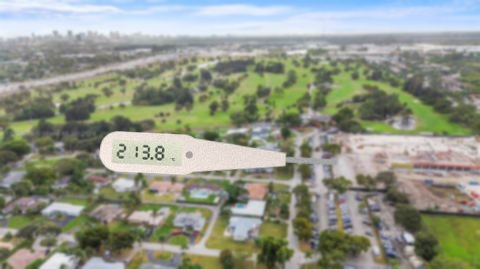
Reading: 213.8,°C
